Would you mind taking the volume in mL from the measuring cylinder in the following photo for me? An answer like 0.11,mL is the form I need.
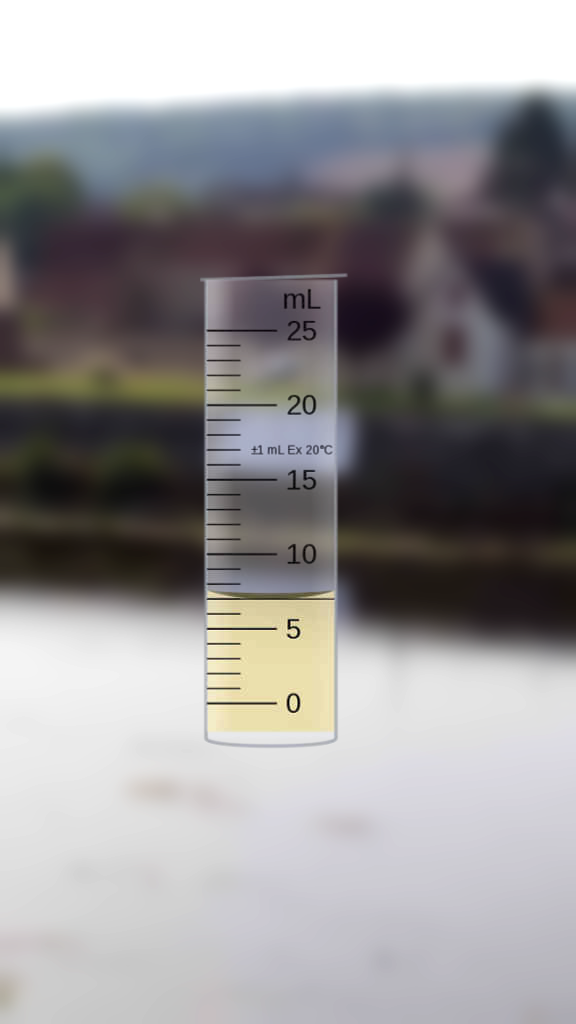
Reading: 7,mL
